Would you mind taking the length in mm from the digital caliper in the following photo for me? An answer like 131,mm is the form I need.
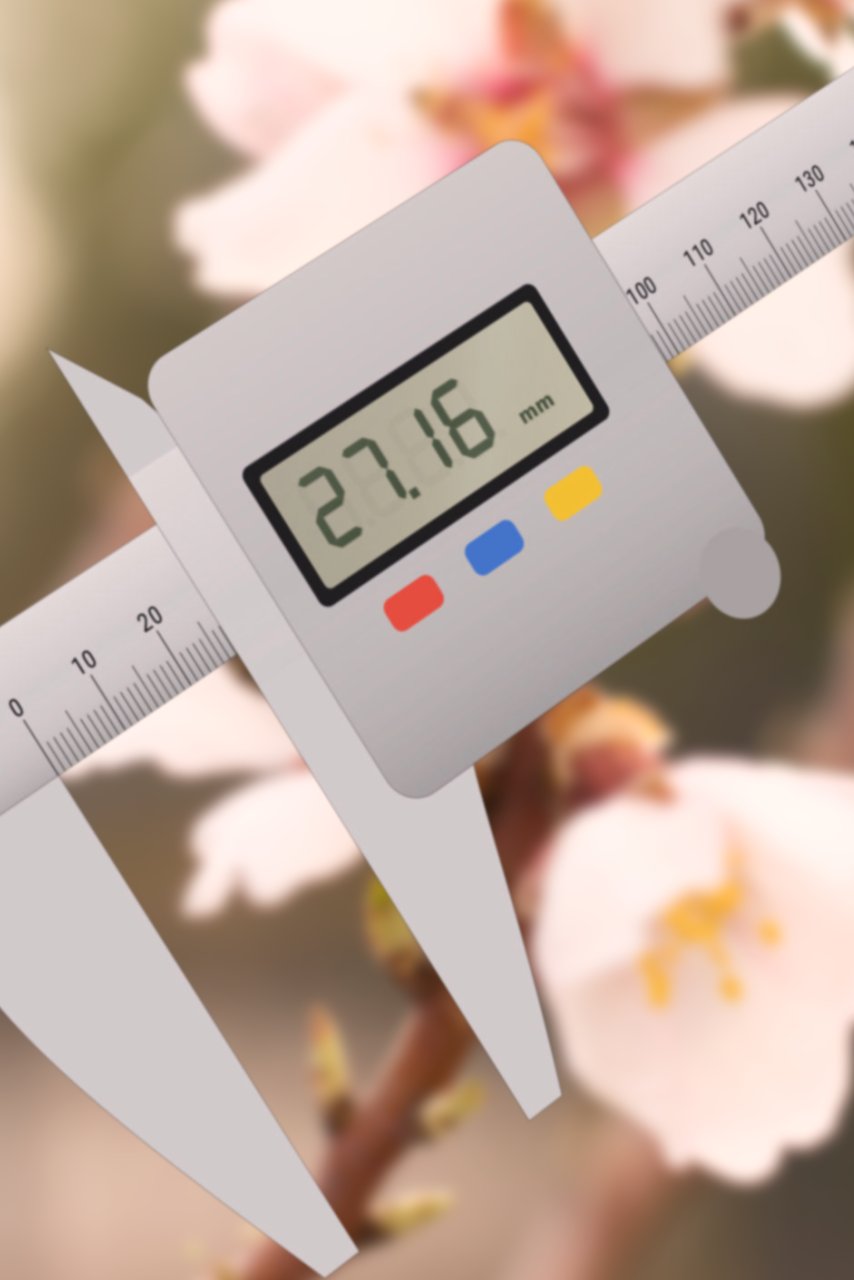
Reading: 27.16,mm
